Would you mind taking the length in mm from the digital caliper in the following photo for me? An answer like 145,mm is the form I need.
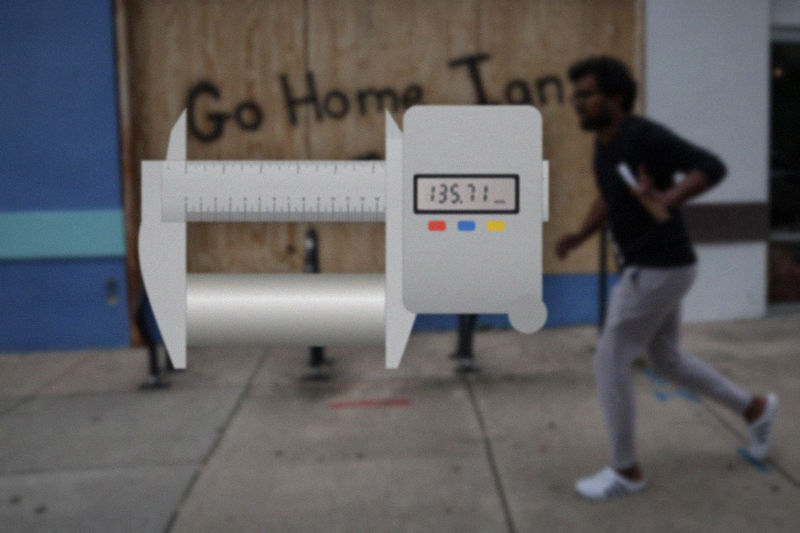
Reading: 135.71,mm
